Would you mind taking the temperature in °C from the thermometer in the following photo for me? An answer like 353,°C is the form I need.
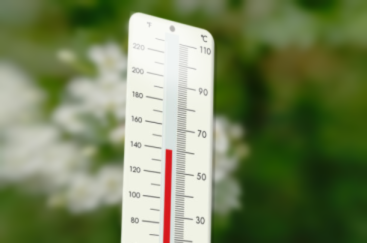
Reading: 60,°C
